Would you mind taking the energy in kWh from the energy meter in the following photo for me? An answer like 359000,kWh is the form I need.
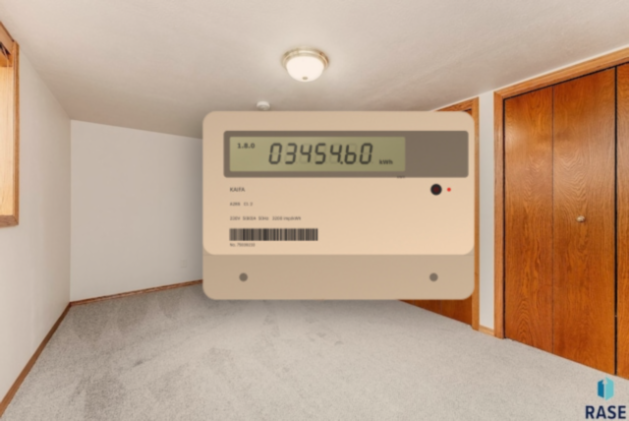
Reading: 3454.60,kWh
